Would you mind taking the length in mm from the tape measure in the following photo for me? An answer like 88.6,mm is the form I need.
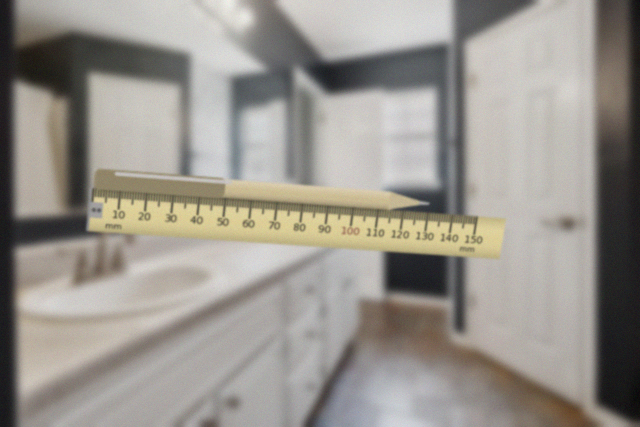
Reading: 130,mm
